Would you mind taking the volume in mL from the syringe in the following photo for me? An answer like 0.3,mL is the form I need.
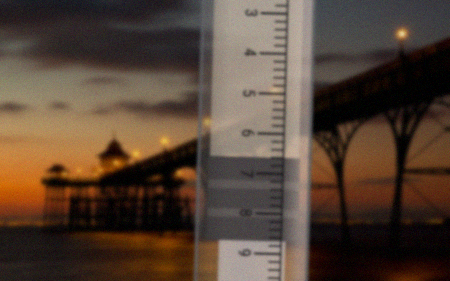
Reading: 6.6,mL
